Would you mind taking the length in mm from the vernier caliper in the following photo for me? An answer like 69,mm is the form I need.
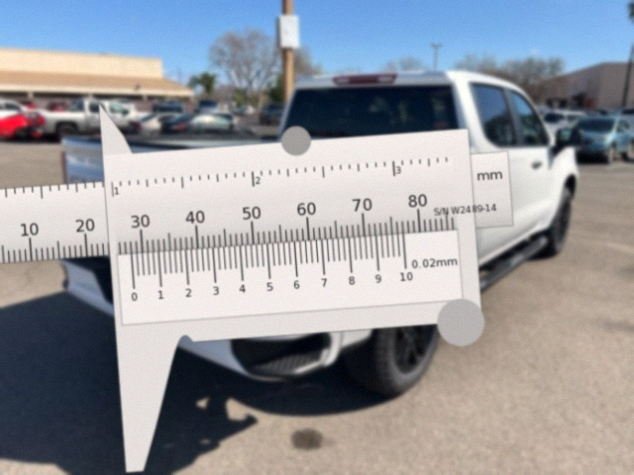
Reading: 28.0,mm
